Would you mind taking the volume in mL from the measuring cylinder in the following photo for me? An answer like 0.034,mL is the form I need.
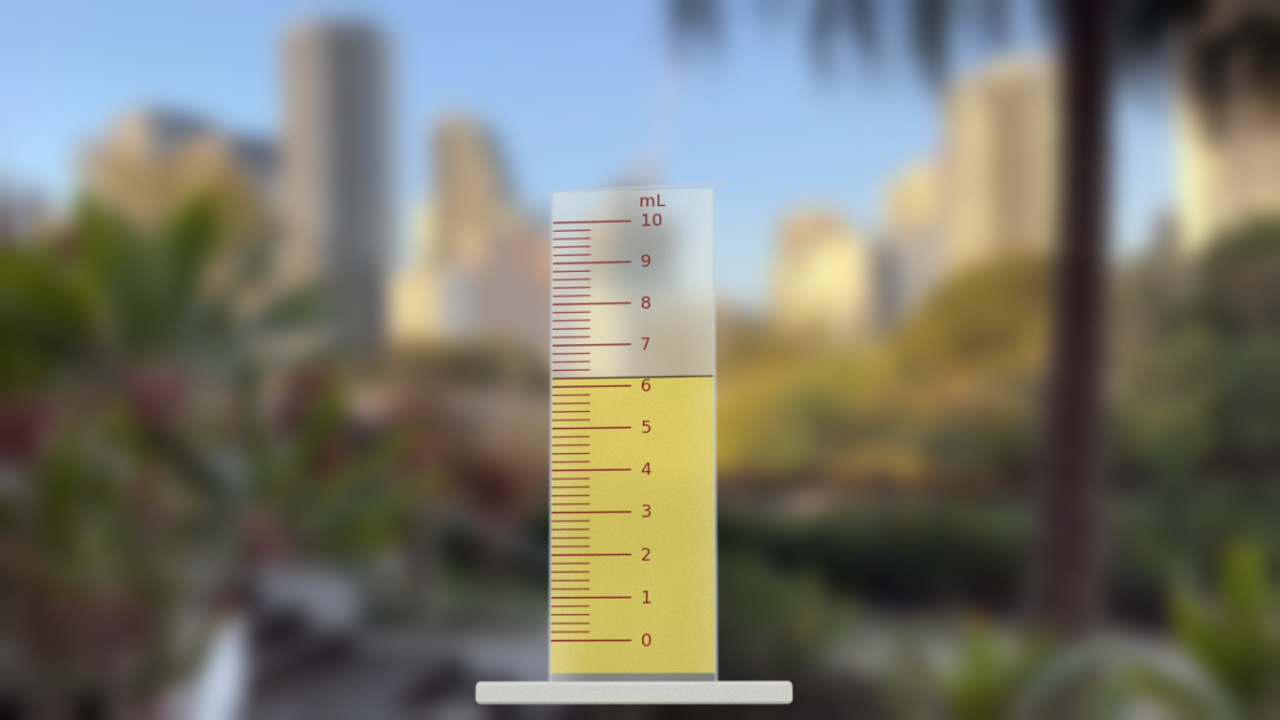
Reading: 6.2,mL
